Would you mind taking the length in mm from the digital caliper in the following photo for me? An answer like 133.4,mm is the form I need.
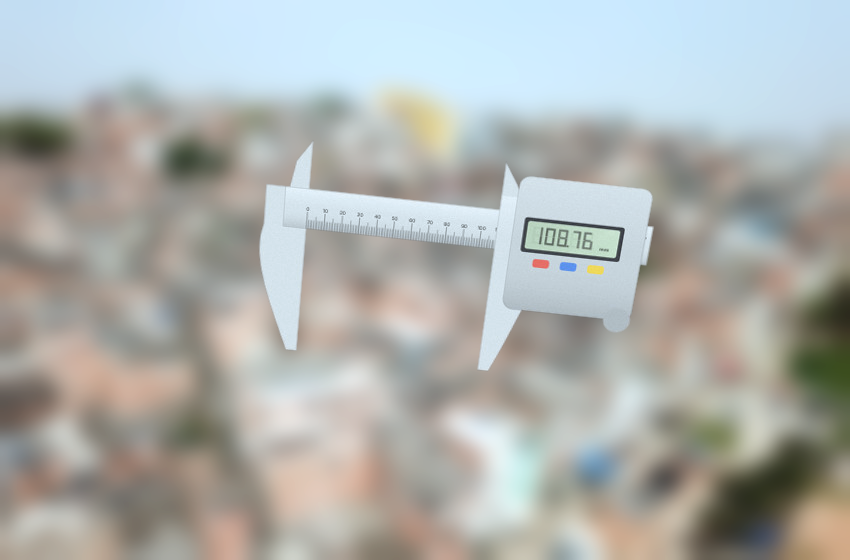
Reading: 108.76,mm
